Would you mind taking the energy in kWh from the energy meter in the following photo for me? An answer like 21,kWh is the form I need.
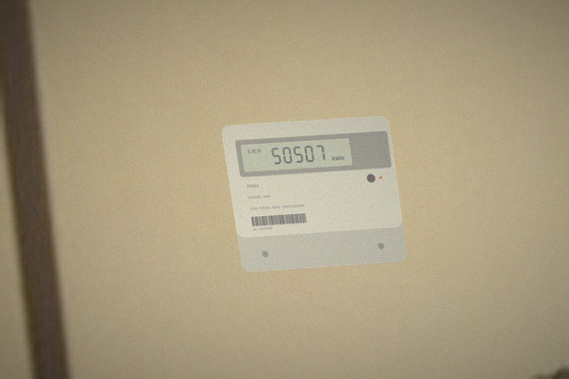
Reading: 50507,kWh
